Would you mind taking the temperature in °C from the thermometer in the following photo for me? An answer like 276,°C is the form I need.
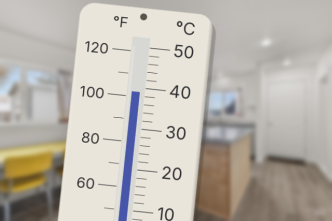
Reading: 39,°C
